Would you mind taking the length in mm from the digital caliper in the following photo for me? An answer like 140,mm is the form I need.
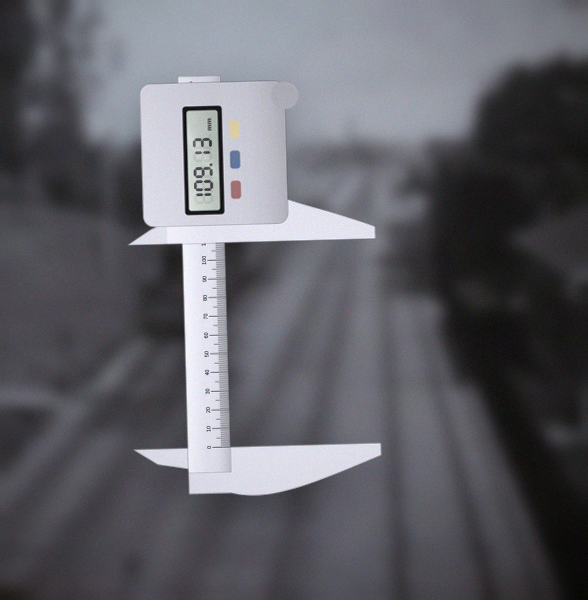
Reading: 109.13,mm
